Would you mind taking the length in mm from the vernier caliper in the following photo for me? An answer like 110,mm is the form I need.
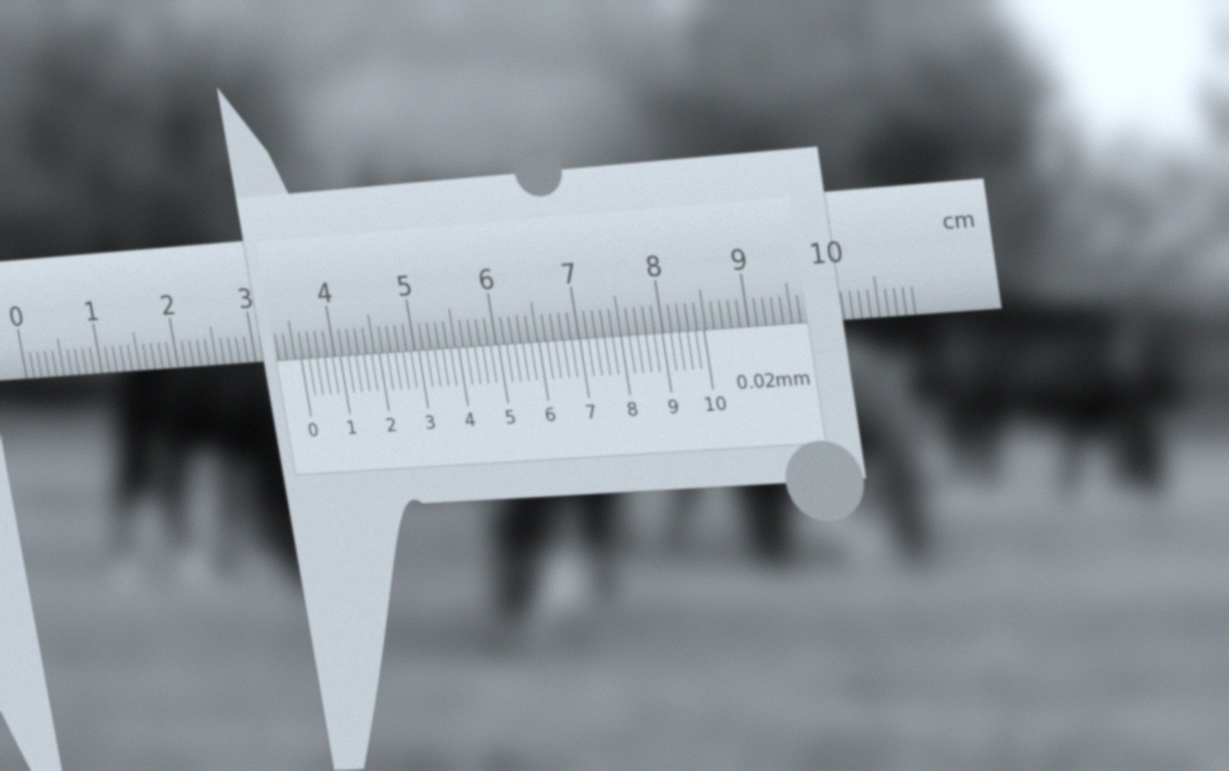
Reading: 35.8,mm
